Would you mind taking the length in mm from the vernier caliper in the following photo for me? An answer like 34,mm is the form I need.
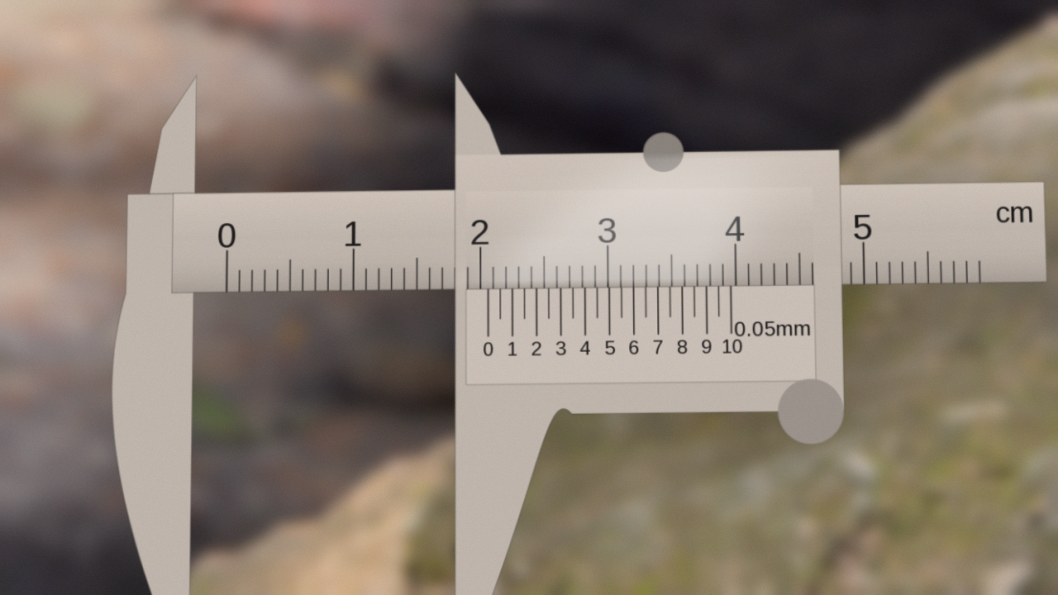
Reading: 20.6,mm
